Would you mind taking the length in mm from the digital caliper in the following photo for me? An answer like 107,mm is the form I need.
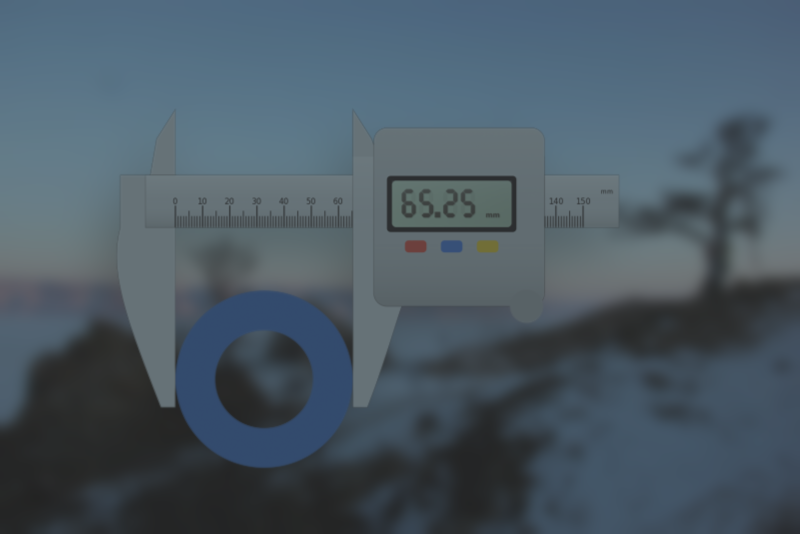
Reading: 65.25,mm
